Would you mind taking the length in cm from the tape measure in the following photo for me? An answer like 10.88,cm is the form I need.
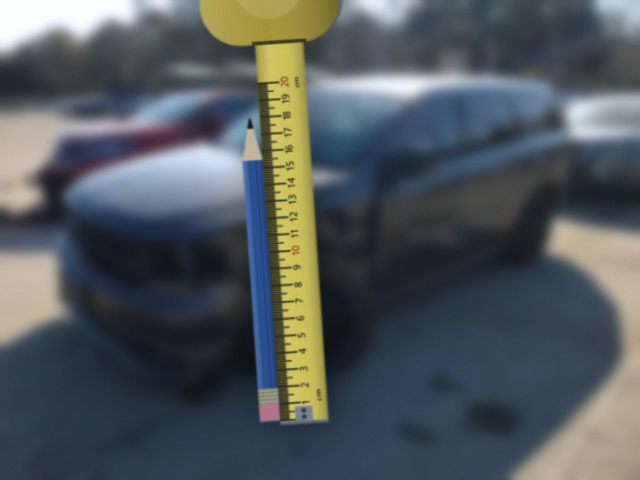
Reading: 18,cm
